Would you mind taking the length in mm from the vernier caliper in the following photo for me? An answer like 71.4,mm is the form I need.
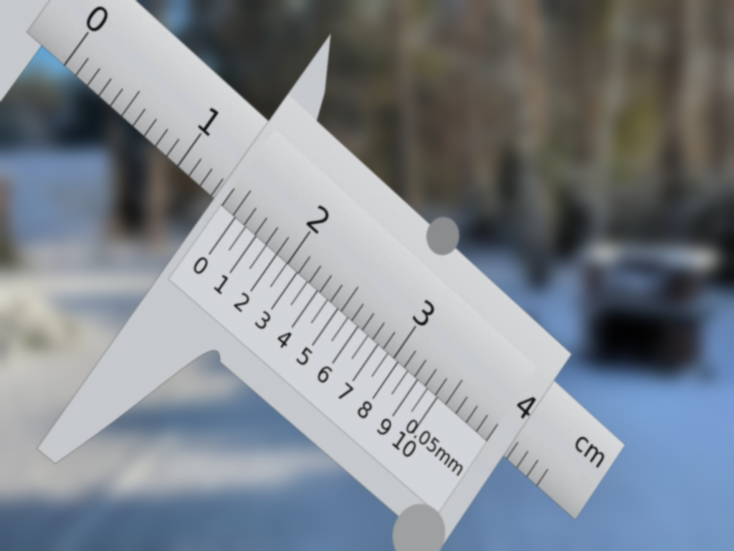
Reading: 15.2,mm
